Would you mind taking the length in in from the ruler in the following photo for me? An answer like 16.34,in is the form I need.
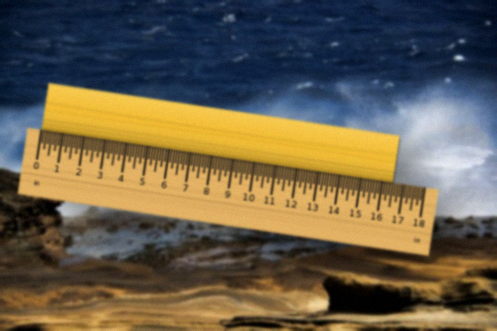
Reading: 16.5,in
